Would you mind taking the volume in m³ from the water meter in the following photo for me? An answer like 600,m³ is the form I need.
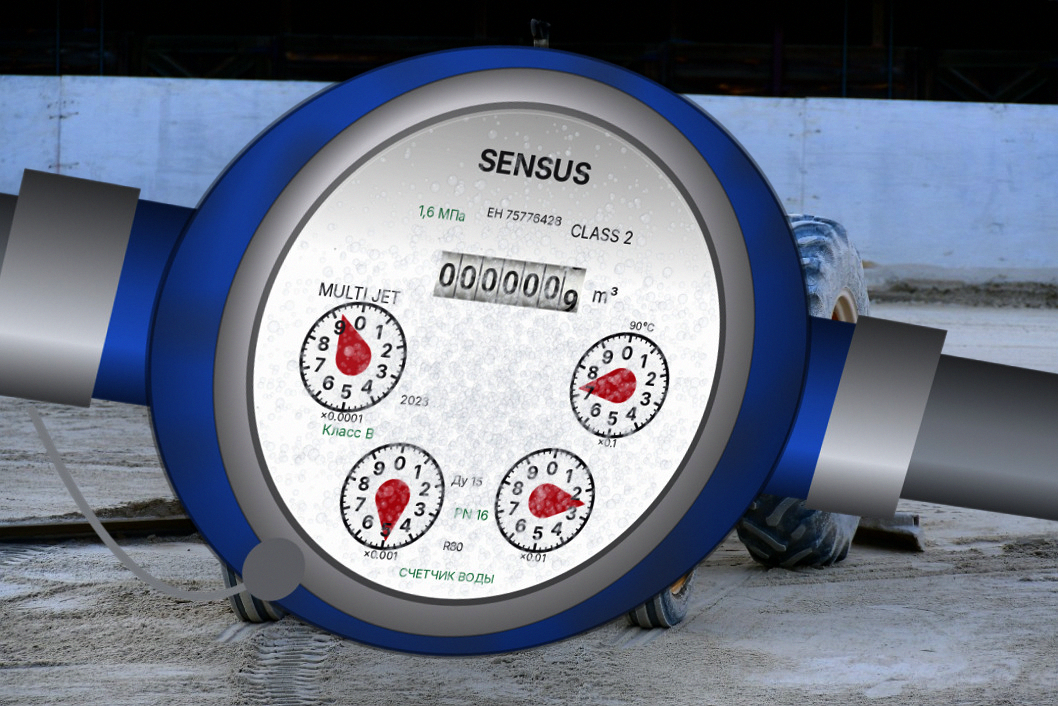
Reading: 8.7249,m³
